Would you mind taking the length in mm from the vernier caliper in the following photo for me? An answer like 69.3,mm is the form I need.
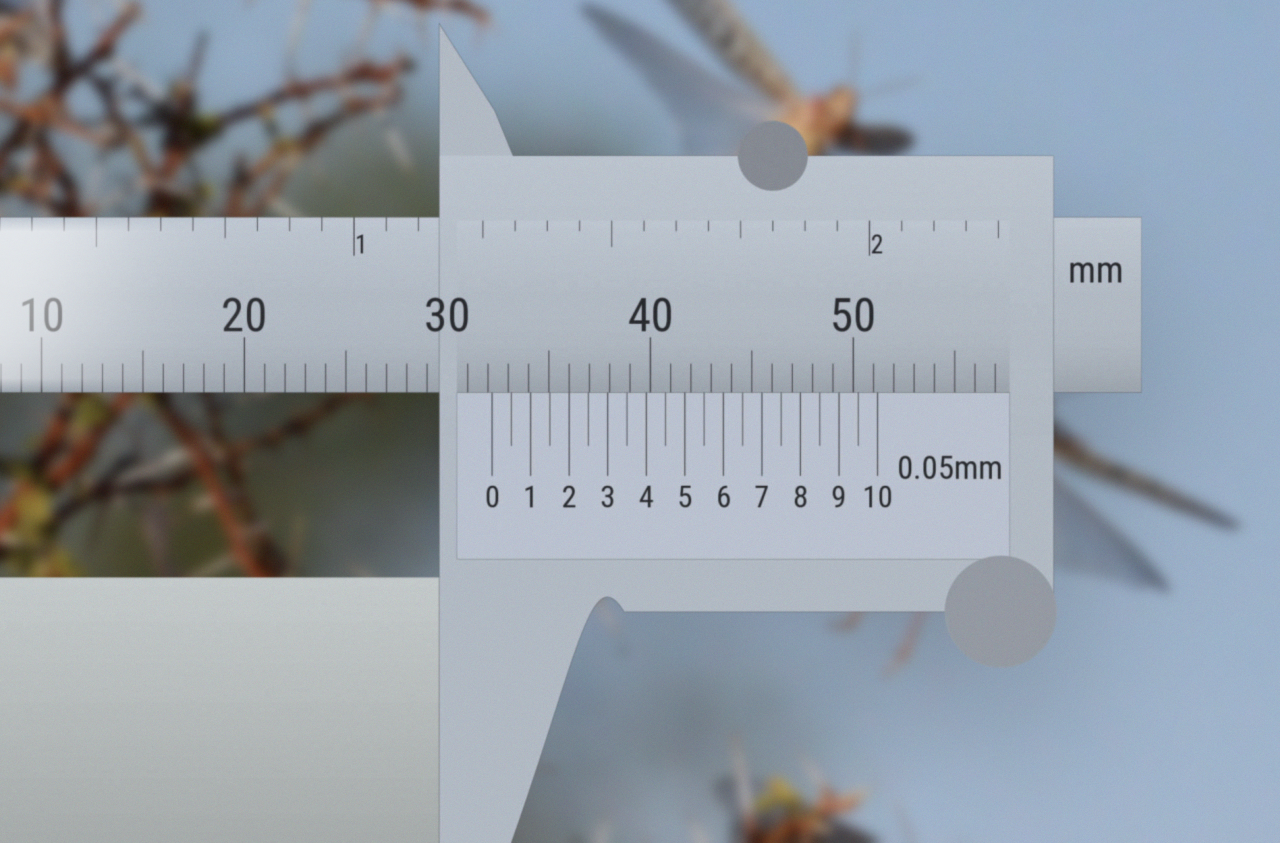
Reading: 32.2,mm
